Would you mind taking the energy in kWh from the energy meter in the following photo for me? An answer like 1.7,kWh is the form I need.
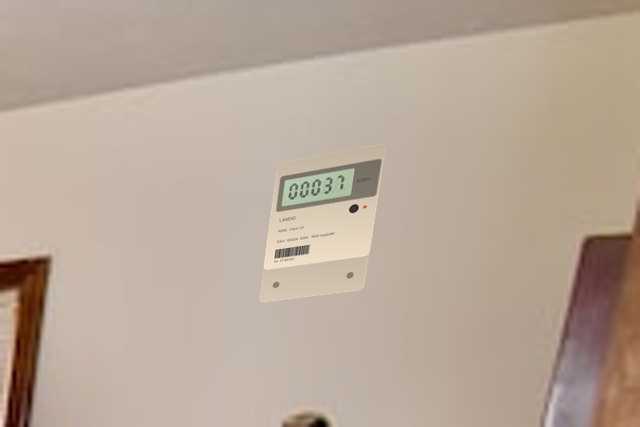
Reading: 37,kWh
